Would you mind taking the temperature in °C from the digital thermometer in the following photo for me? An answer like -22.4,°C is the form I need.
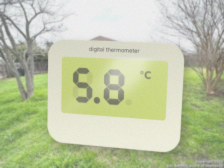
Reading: 5.8,°C
